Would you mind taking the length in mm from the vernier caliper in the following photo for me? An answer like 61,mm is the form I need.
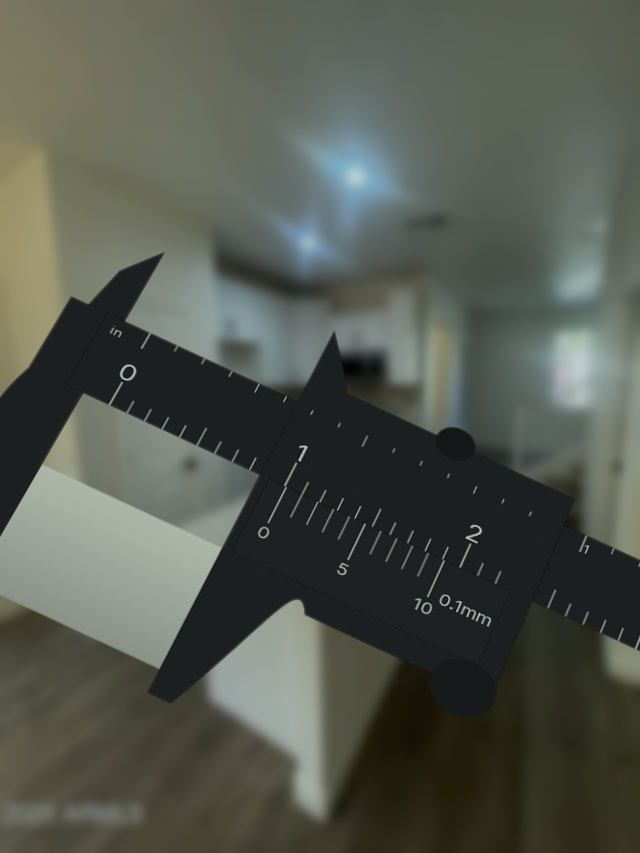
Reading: 10.1,mm
